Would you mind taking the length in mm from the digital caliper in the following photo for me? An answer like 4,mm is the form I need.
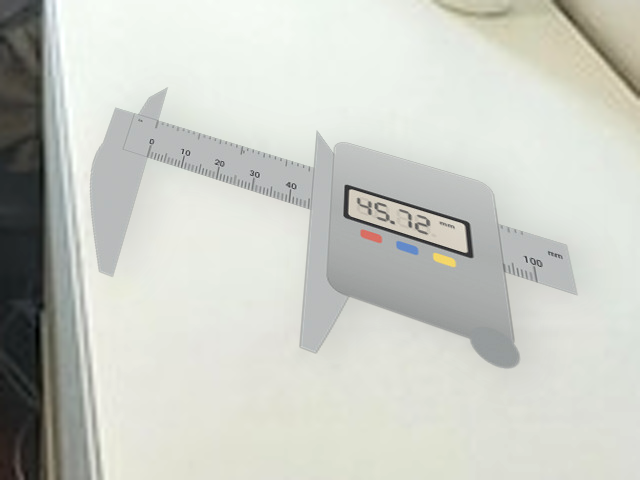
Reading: 45.72,mm
